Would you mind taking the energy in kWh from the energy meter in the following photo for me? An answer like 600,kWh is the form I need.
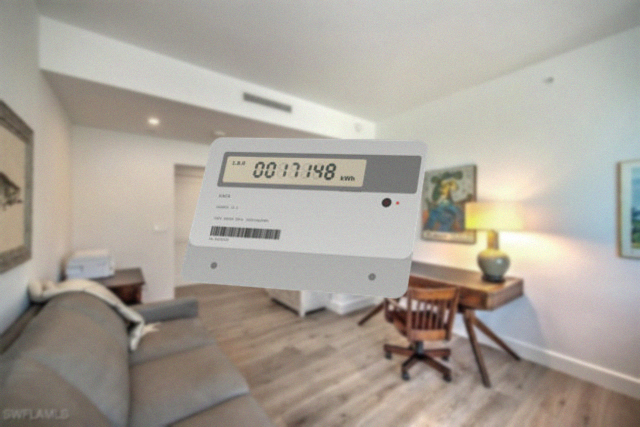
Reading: 17148,kWh
